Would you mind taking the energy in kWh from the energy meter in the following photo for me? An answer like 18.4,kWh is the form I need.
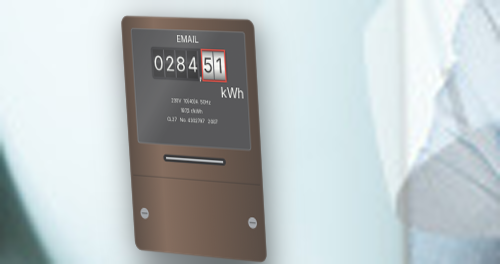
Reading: 284.51,kWh
